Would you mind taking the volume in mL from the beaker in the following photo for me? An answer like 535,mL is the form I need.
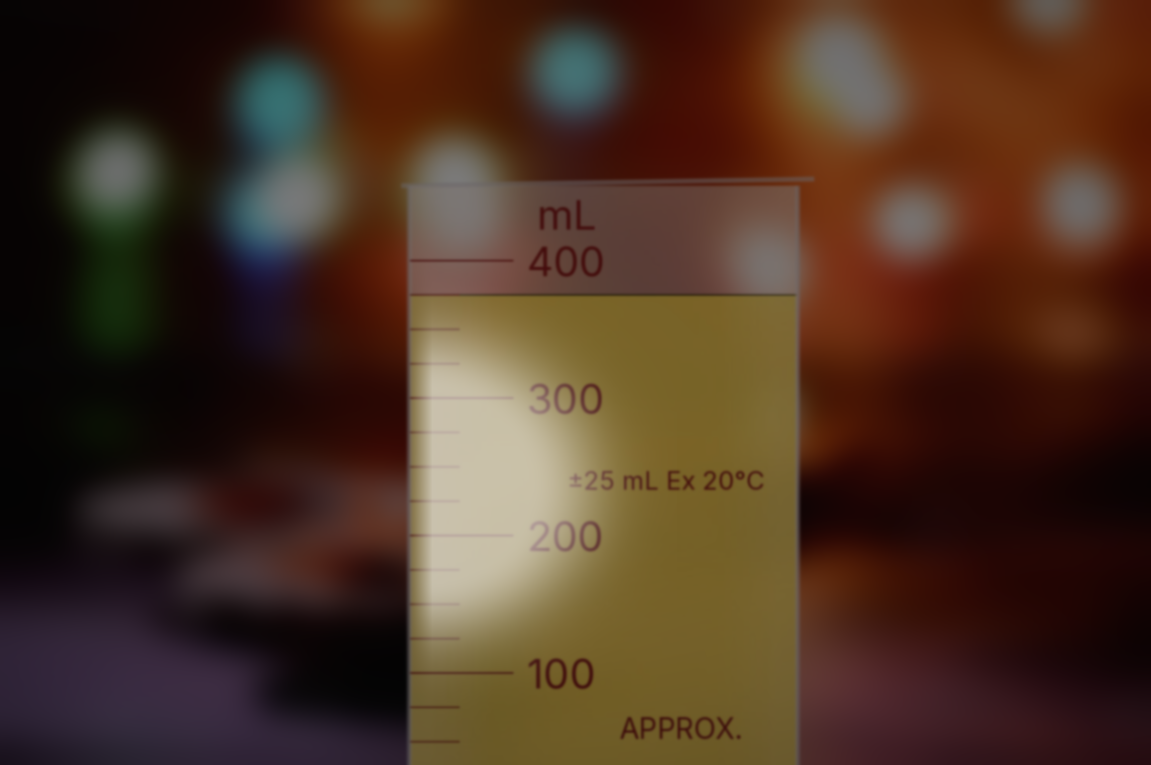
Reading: 375,mL
